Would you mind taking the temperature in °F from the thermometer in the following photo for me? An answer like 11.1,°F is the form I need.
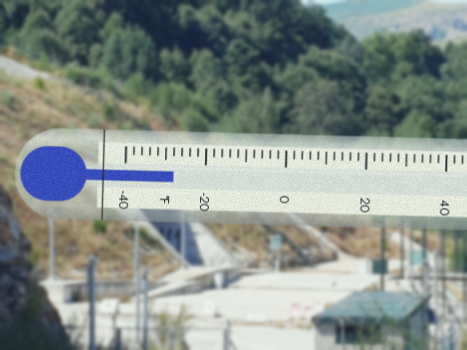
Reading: -28,°F
